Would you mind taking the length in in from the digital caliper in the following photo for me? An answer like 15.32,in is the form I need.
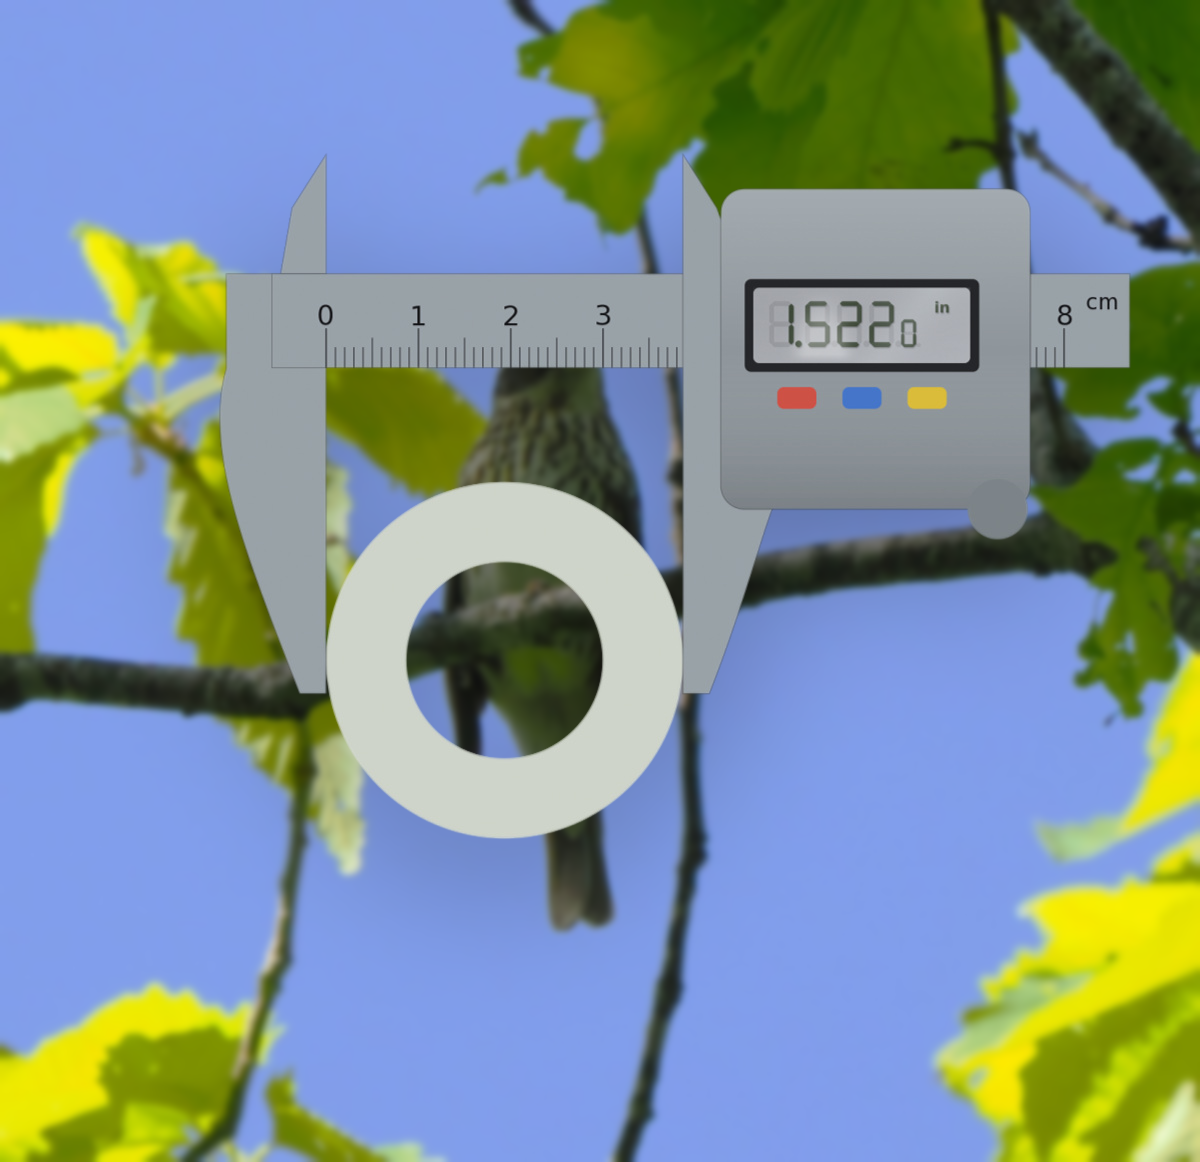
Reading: 1.5220,in
